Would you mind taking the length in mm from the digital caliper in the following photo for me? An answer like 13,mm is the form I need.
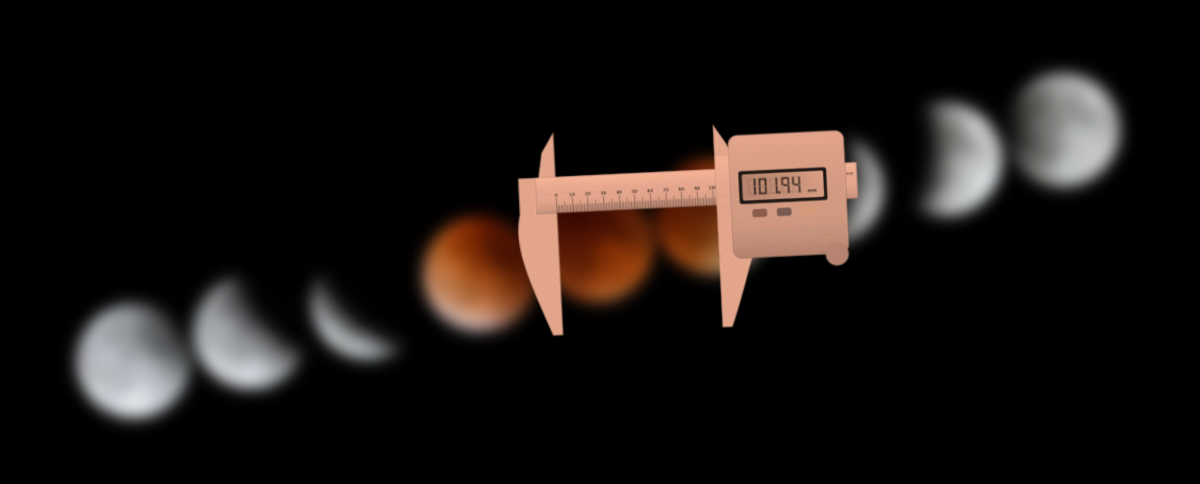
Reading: 101.94,mm
